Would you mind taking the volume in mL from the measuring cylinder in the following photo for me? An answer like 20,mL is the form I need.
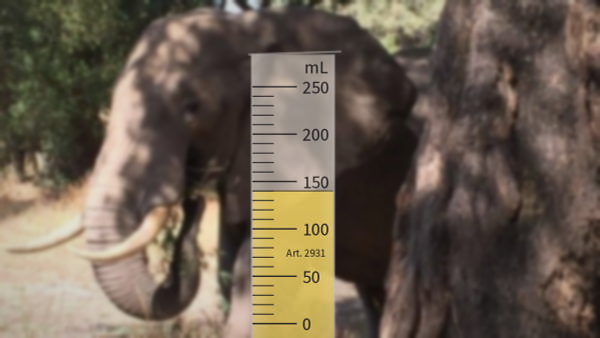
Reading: 140,mL
